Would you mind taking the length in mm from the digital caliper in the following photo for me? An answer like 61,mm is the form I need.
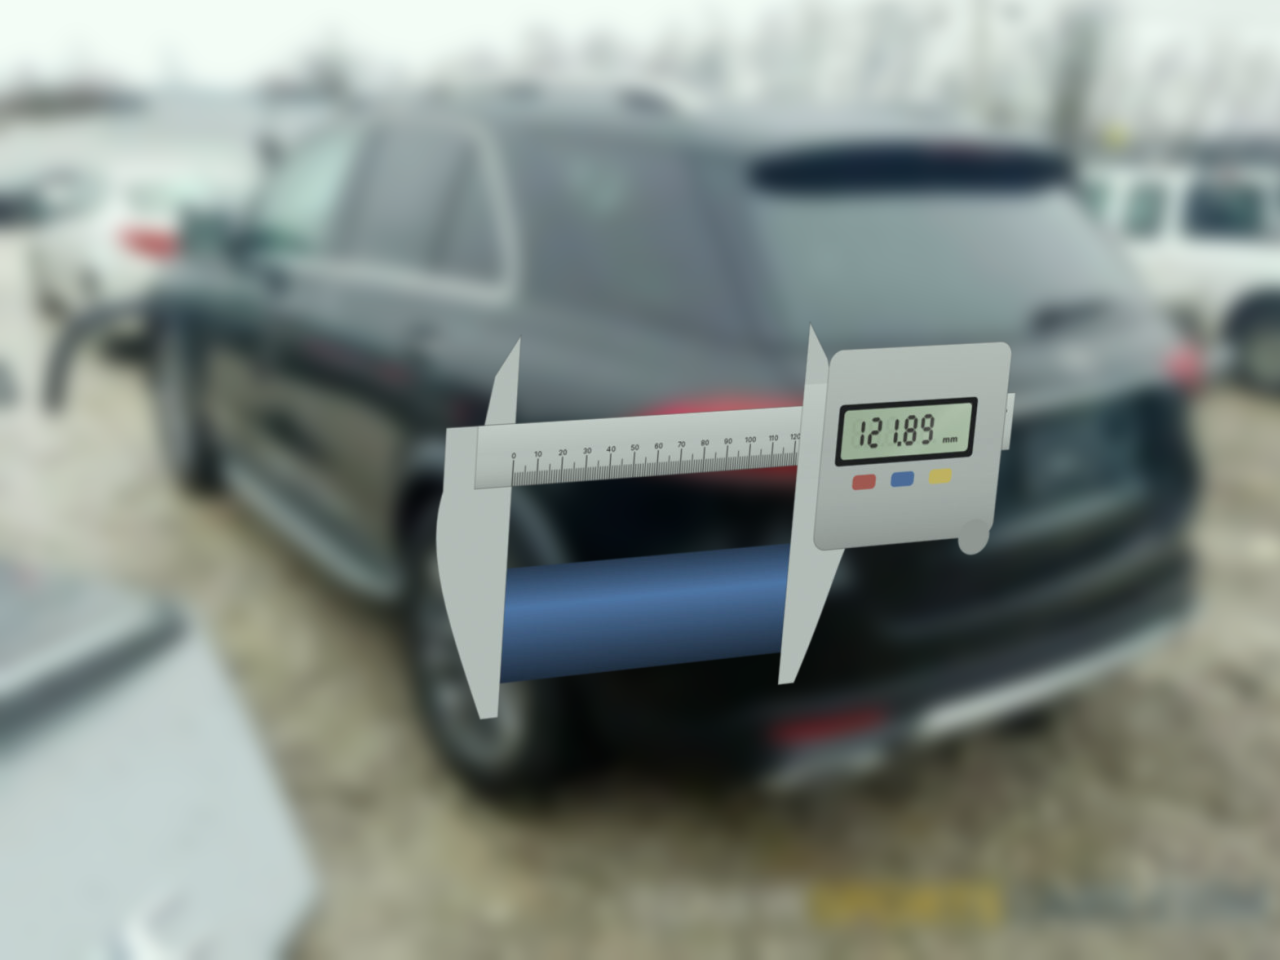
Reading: 121.89,mm
